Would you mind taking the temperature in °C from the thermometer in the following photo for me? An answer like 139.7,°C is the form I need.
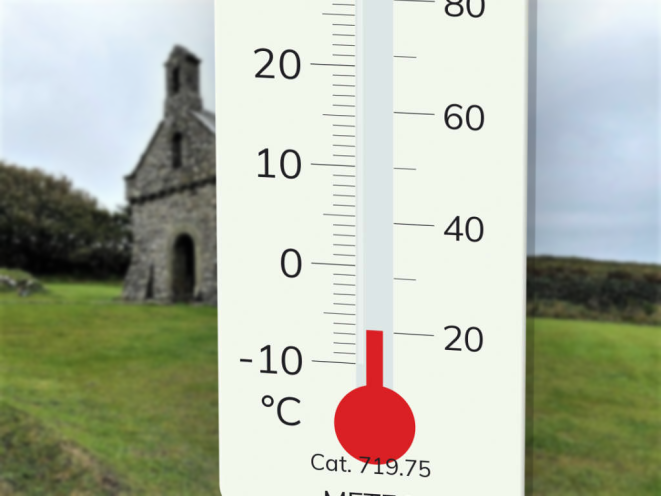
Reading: -6.5,°C
